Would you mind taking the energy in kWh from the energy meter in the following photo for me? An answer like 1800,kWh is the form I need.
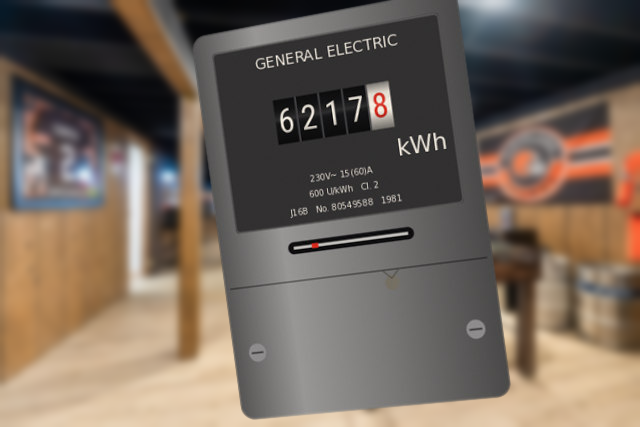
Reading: 6217.8,kWh
